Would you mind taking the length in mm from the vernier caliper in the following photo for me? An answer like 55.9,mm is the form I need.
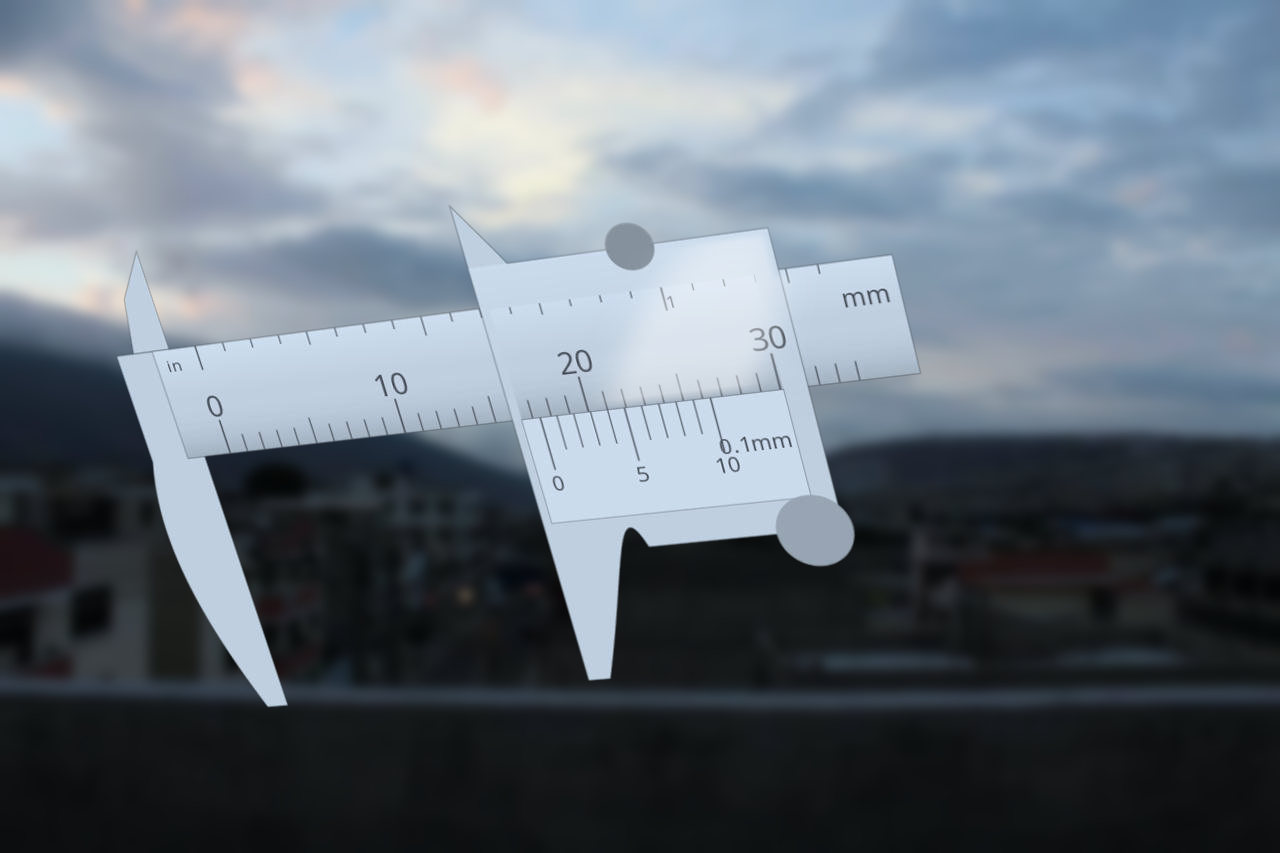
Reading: 17.4,mm
